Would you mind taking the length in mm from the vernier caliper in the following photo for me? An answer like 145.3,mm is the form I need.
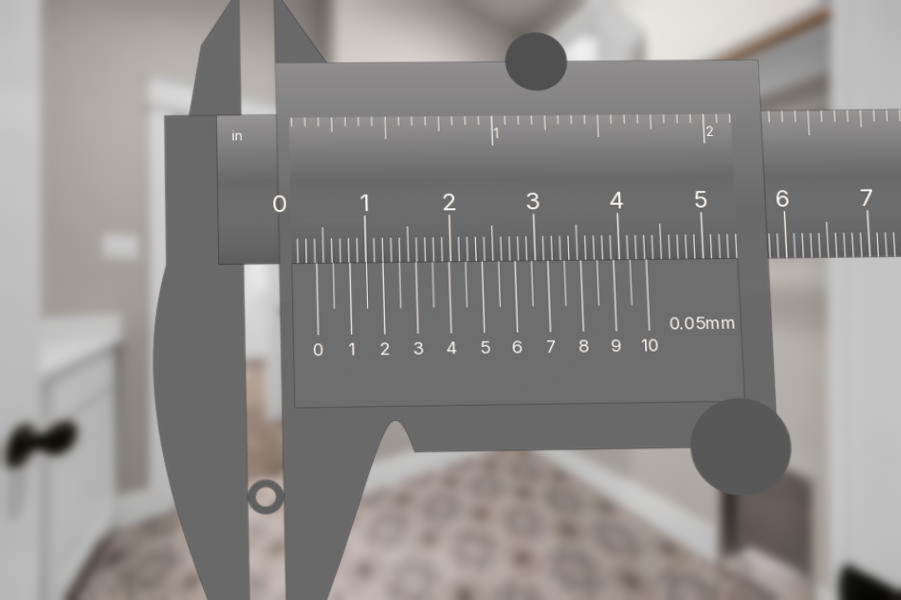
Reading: 4.2,mm
